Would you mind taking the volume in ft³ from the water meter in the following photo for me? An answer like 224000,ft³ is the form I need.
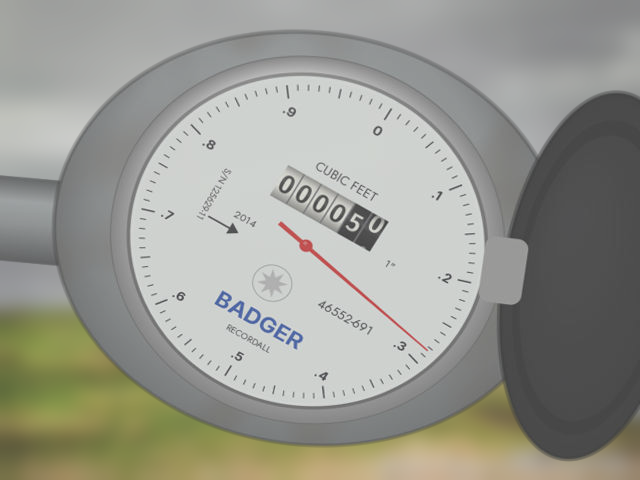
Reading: 50.28,ft³
